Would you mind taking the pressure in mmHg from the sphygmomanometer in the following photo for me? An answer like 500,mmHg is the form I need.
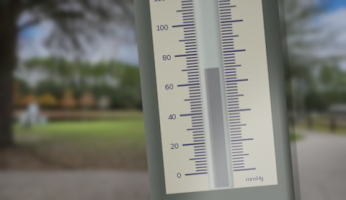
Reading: 70,mmHg
